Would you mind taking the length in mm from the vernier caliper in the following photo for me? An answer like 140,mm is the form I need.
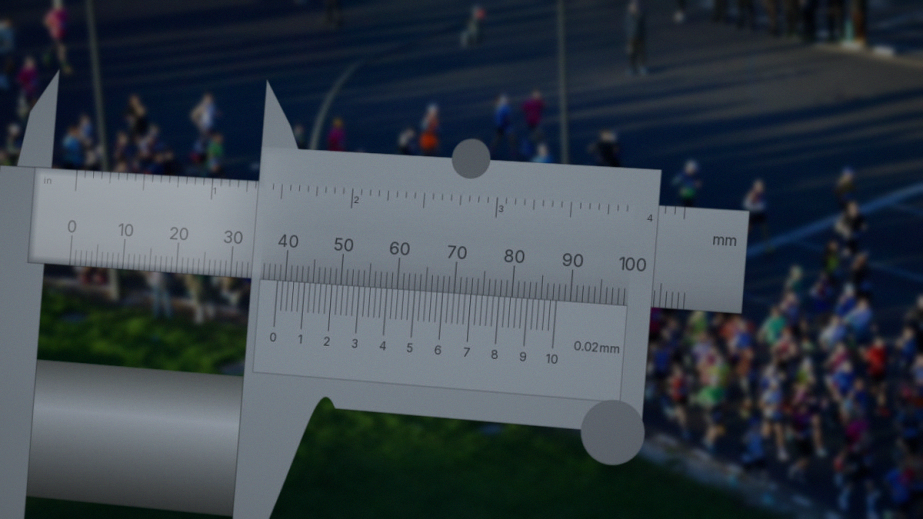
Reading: 38.6,mm
